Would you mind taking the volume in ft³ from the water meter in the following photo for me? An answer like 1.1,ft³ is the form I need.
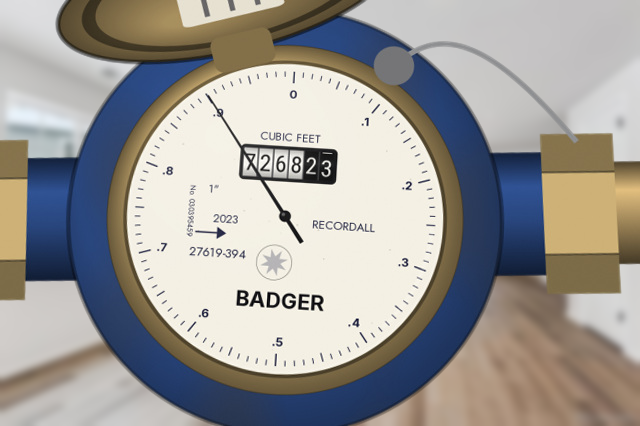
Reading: 726822.90,ft³
